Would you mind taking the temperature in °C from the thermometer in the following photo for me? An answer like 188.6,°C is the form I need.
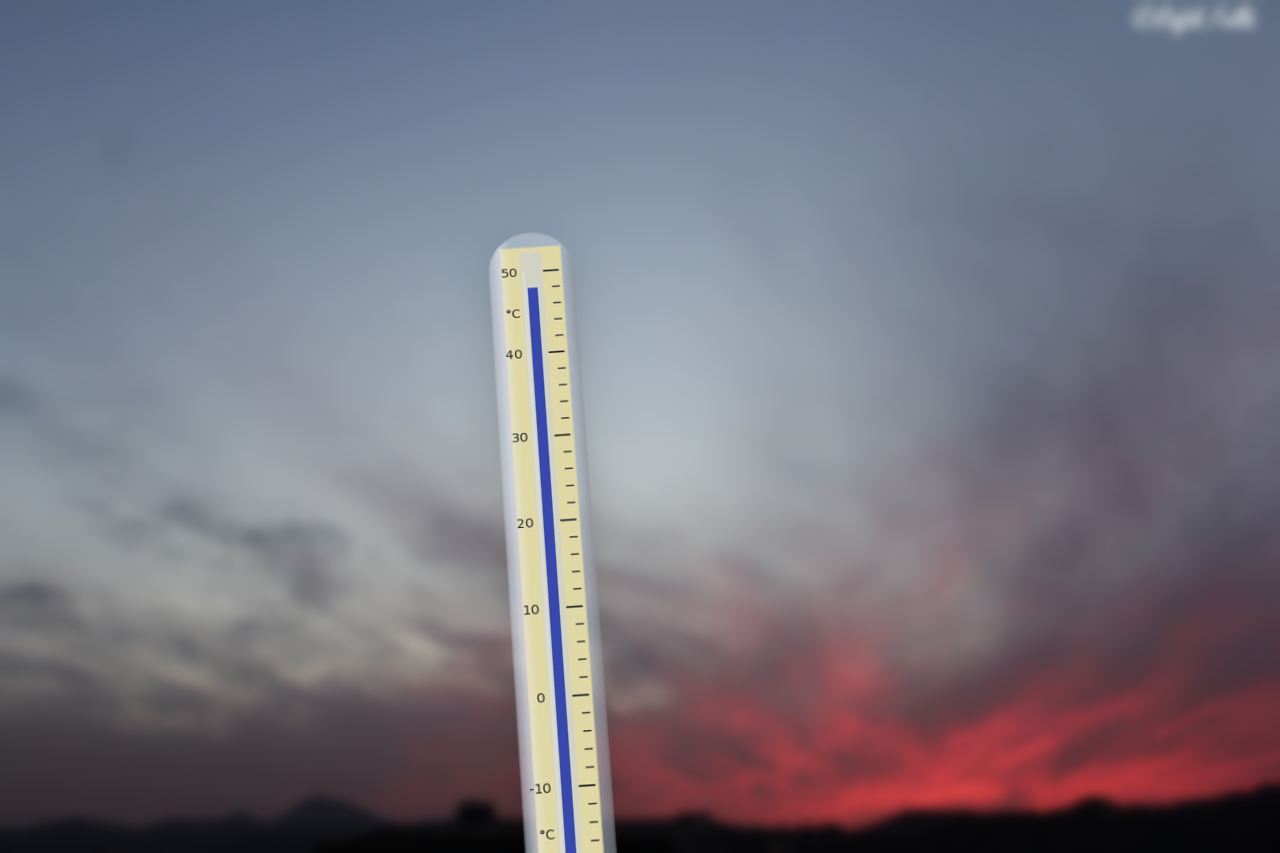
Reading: 48,°C
